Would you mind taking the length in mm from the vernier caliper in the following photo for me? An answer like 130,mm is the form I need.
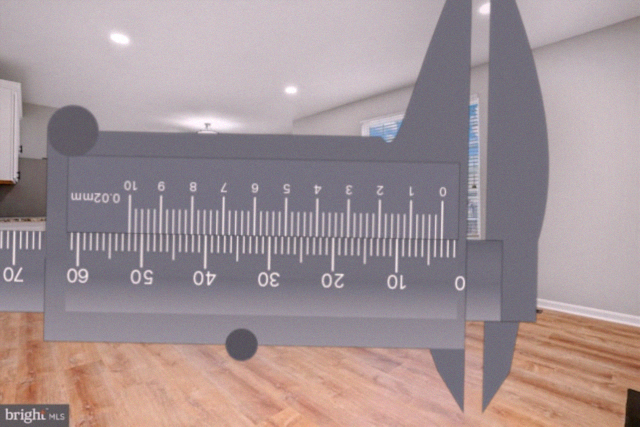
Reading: 3.0,mm
